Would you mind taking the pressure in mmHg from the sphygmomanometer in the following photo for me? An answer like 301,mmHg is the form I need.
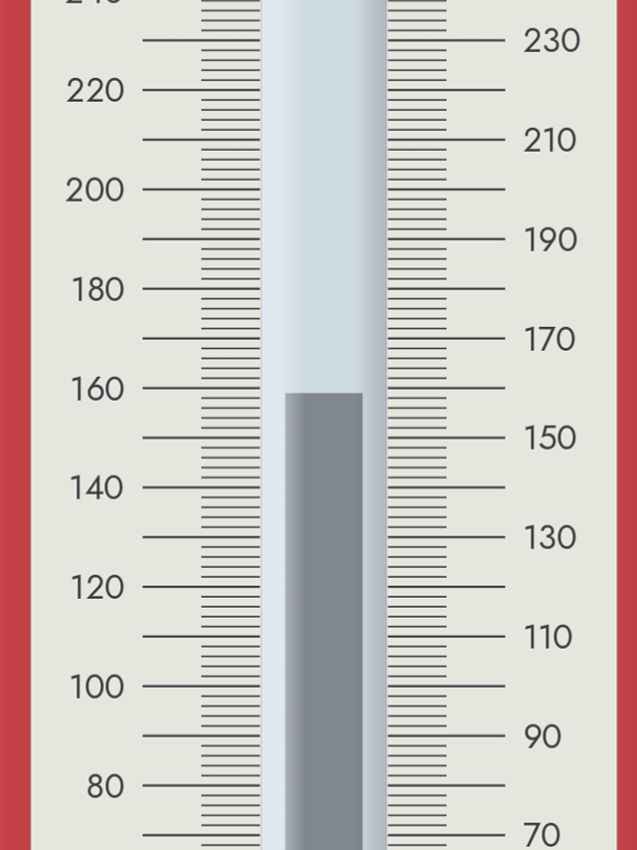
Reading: 159,mmHg
